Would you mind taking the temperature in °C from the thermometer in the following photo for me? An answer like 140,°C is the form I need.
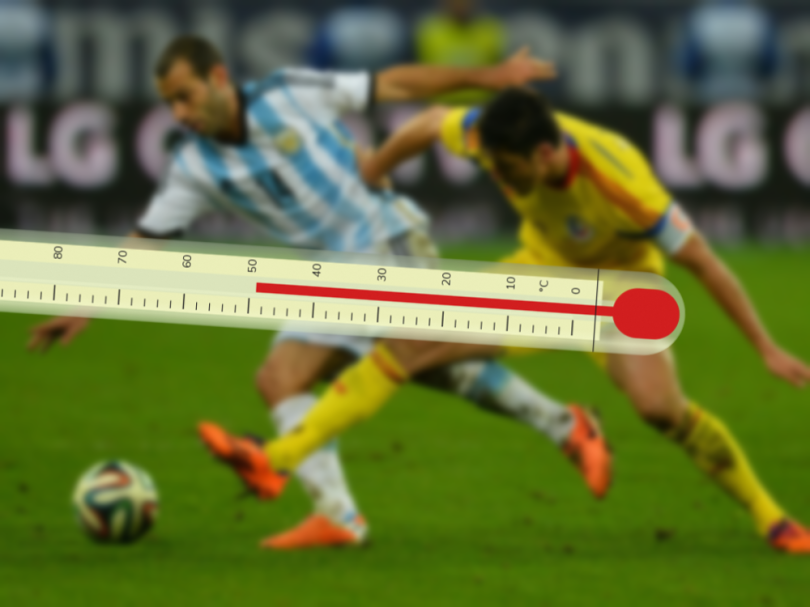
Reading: 49,°C
